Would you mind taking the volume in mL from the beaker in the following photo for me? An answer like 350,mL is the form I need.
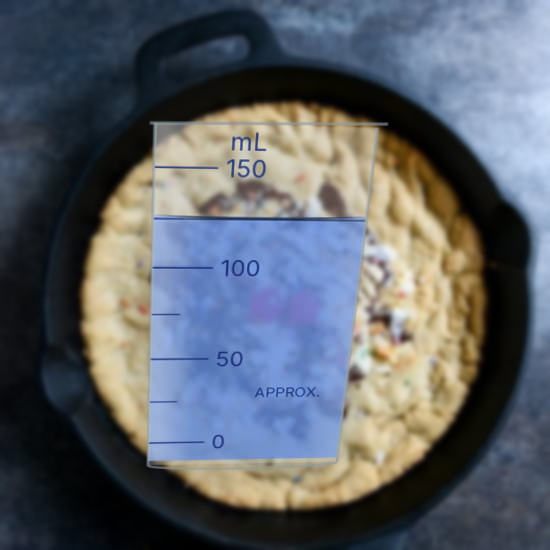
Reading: 125,mL
